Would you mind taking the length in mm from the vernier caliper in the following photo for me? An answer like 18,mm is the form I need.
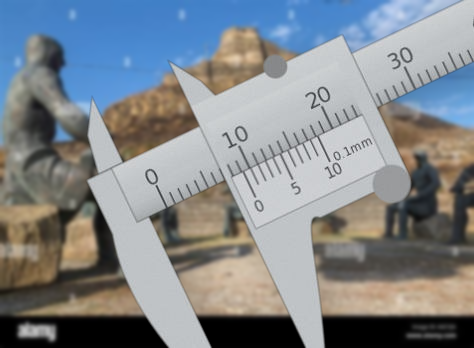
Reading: 9.2,mm
